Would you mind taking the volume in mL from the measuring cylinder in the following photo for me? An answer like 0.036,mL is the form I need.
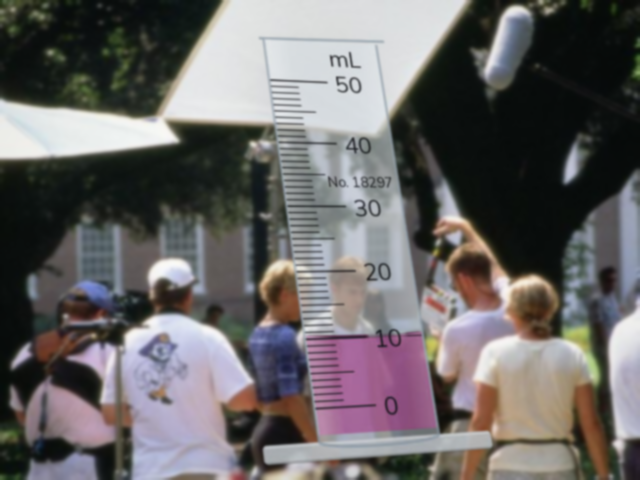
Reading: 10,mL
